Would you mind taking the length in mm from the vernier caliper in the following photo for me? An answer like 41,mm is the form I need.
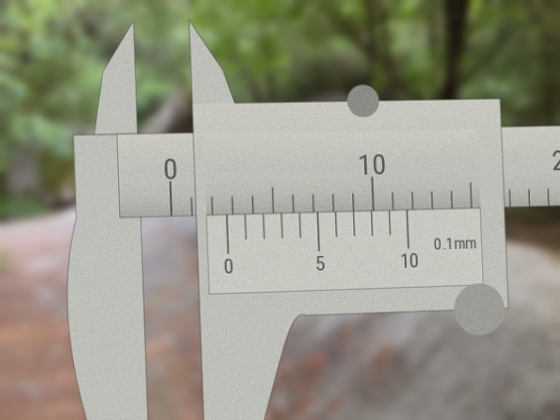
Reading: 2.7,mm
